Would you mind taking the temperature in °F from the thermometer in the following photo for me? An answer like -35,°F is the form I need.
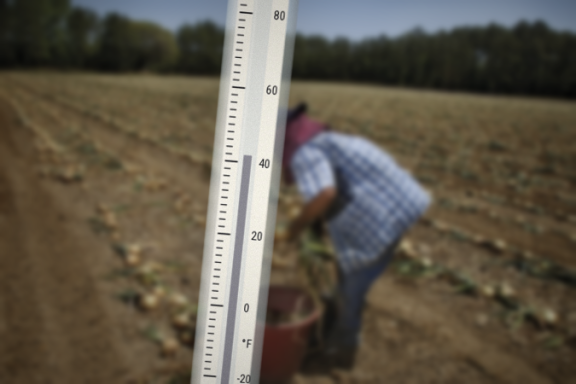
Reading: 42,°F
